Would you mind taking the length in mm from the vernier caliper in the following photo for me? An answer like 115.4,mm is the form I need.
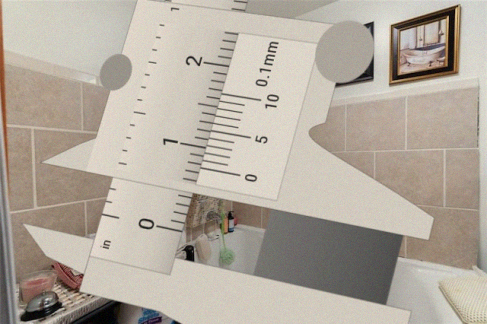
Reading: 7.6,mm
